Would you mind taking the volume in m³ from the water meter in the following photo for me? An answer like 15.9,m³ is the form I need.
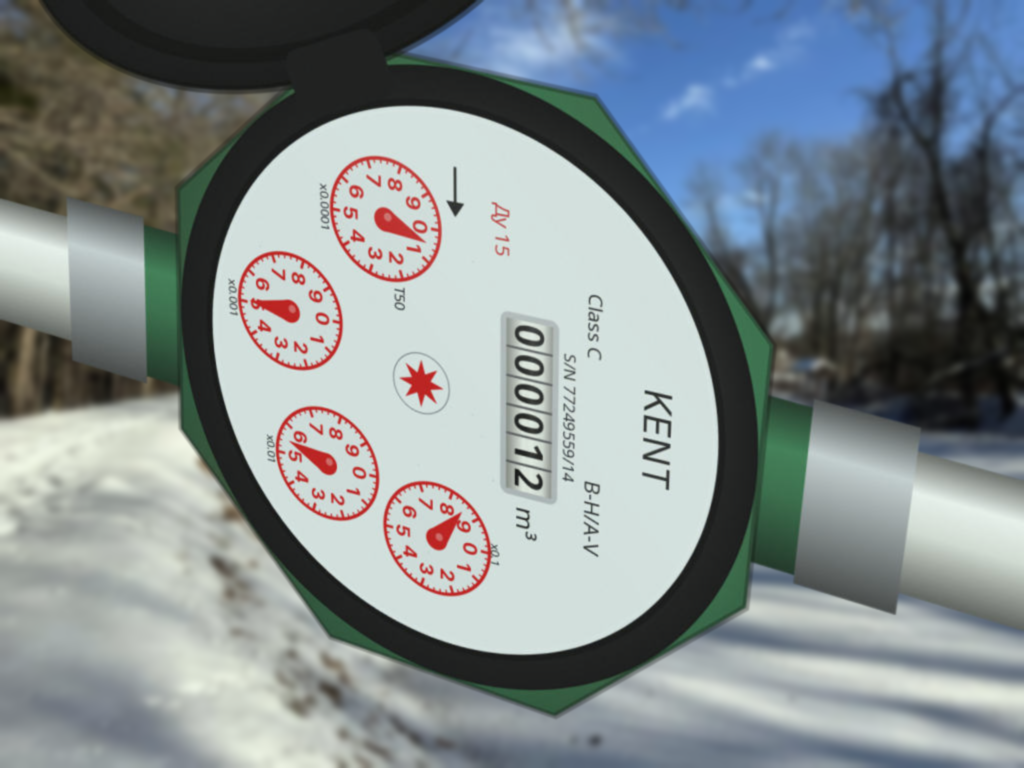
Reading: 12.8550,m³
